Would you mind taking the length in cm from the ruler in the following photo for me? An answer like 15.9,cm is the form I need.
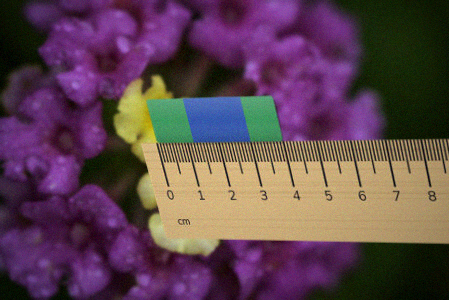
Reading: 4,cm
